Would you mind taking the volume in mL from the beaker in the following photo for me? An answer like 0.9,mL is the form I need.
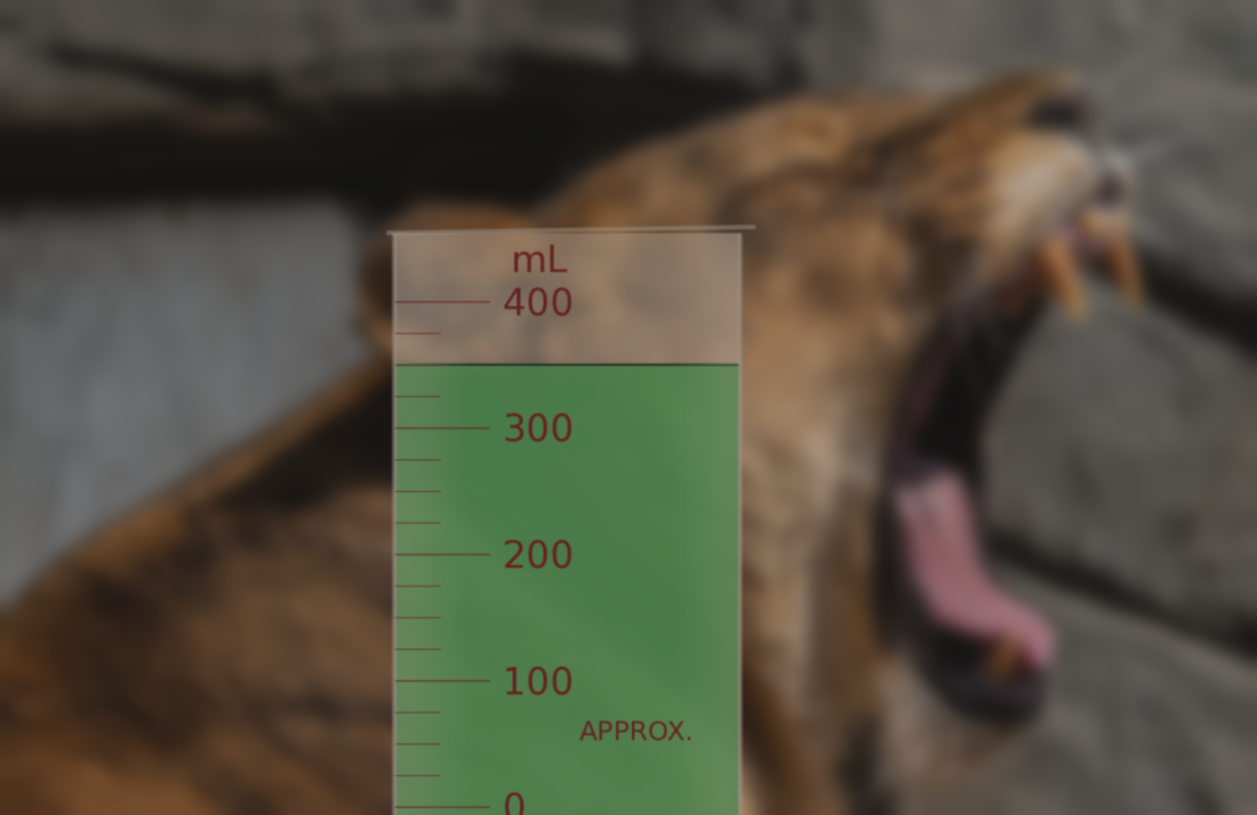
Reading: 350,mL
